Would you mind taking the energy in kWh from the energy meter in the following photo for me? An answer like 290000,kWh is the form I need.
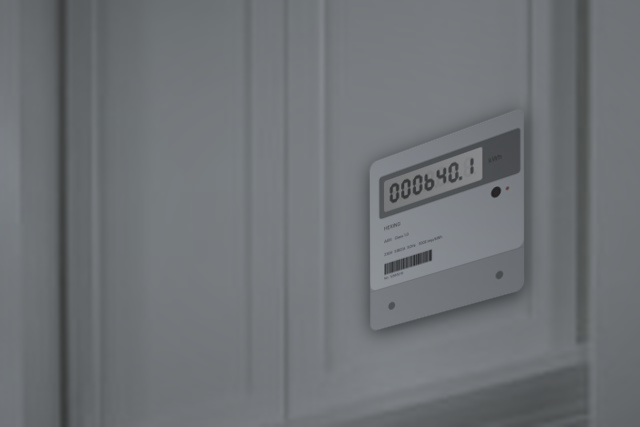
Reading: 640.1,kWh
